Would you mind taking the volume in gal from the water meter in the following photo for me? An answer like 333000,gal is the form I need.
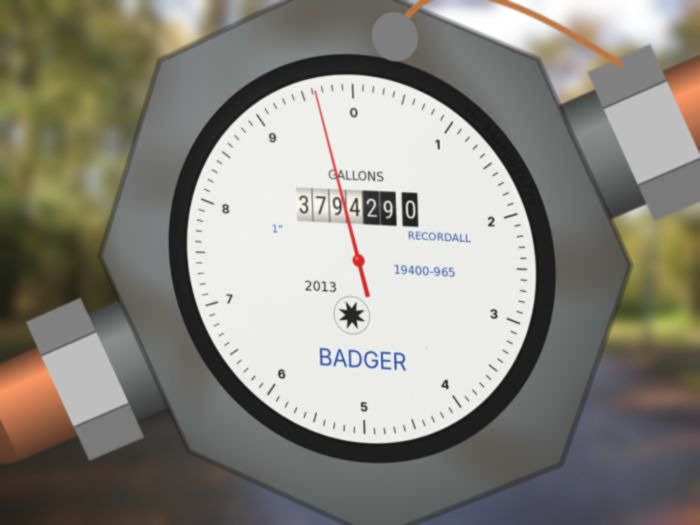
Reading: 3794289.6,gal
